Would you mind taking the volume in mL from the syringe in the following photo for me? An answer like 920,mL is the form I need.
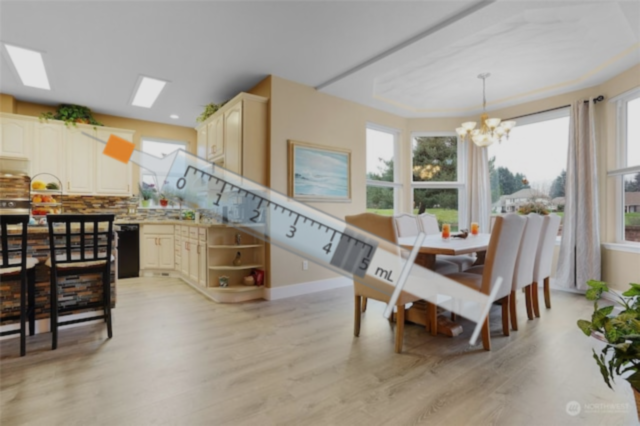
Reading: 4.2,mL
